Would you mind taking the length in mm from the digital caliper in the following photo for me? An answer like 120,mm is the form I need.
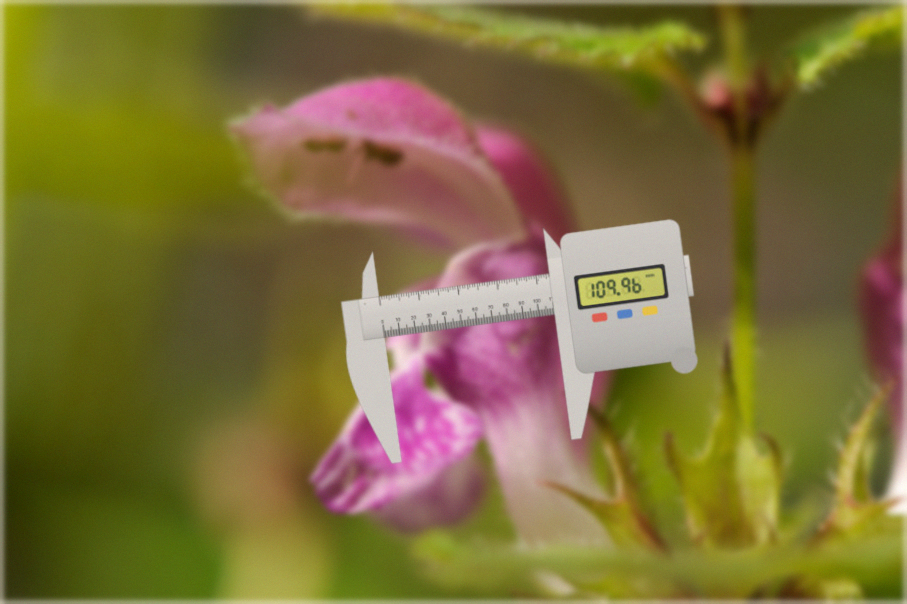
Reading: 109.96,mm
